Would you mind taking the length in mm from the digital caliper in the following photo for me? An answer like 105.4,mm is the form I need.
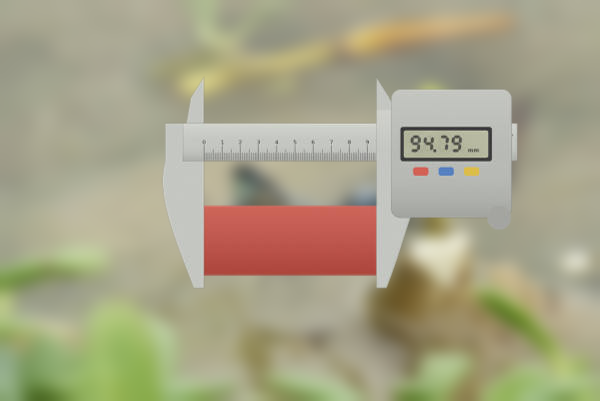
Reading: 94.79,mm
